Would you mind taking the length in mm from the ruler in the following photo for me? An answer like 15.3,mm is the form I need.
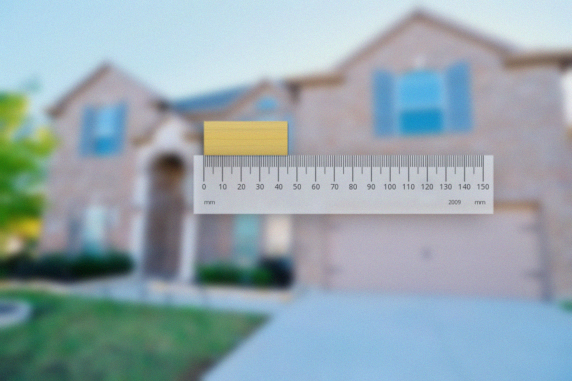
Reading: 45,mm
